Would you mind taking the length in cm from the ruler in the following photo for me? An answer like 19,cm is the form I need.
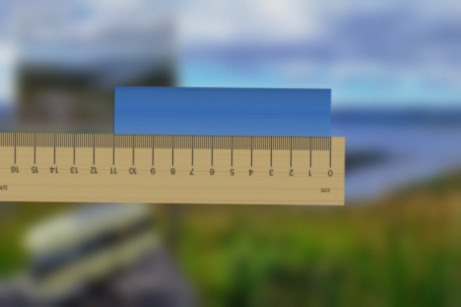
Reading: 11,cm
